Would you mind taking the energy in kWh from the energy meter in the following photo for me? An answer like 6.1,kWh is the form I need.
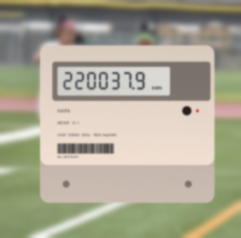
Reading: 220037.9,kWh
